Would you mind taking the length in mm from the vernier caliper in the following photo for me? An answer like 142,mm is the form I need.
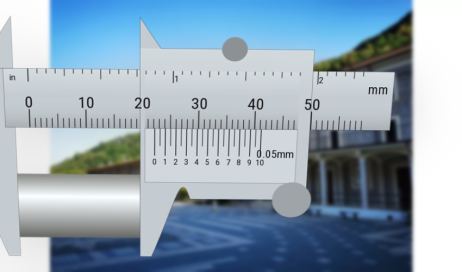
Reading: 22.2,mm
